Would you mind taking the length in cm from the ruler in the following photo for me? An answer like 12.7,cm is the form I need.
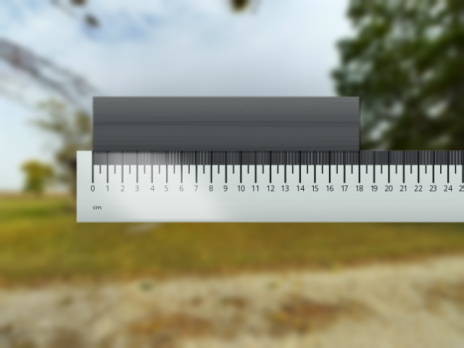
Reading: 18,cm
